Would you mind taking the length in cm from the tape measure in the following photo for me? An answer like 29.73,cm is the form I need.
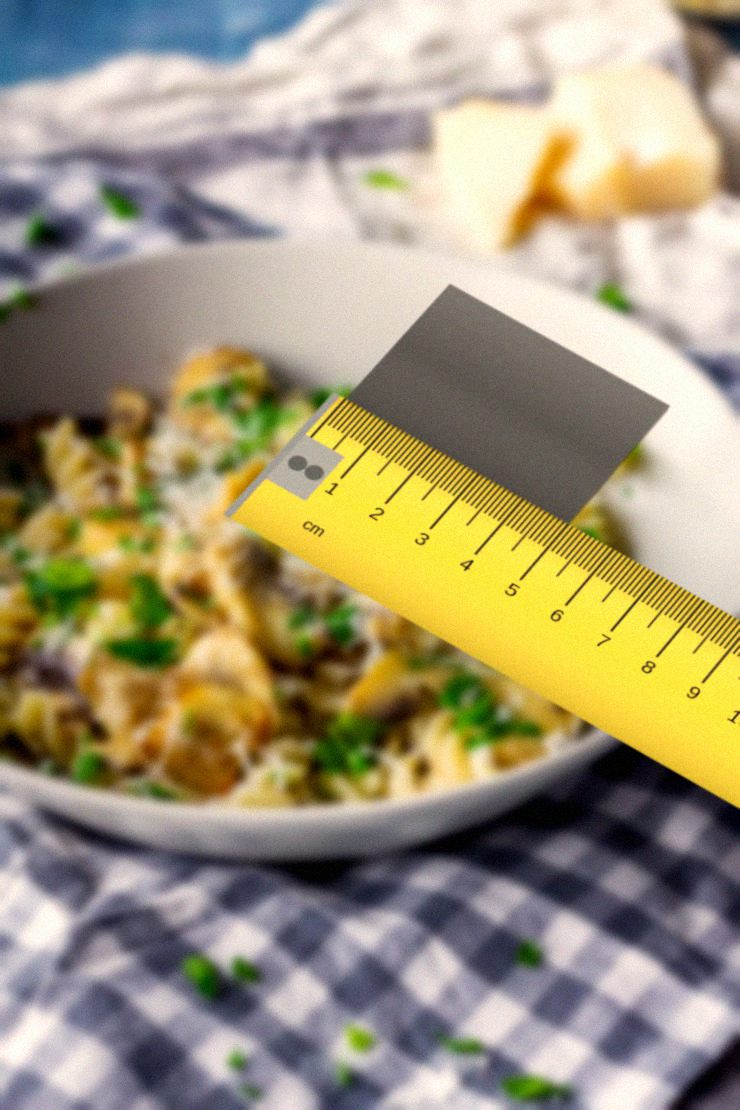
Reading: 5,cm
